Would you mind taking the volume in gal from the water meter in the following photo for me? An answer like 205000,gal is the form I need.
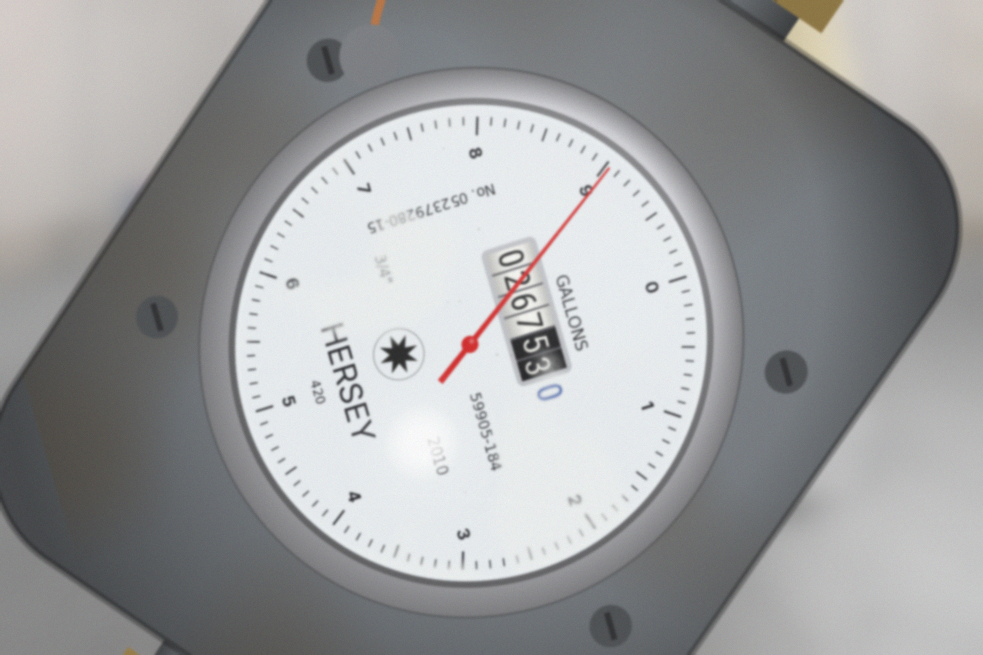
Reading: 267529.0,gal
